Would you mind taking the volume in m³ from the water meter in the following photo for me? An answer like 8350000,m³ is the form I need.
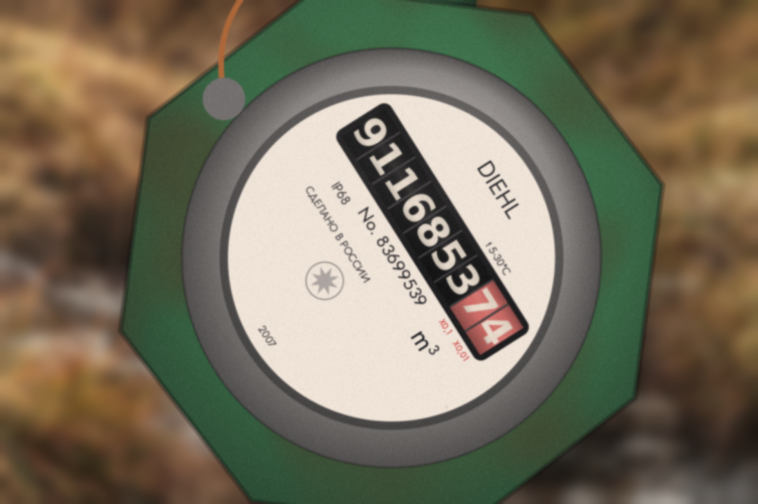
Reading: 9116853.74,m³
